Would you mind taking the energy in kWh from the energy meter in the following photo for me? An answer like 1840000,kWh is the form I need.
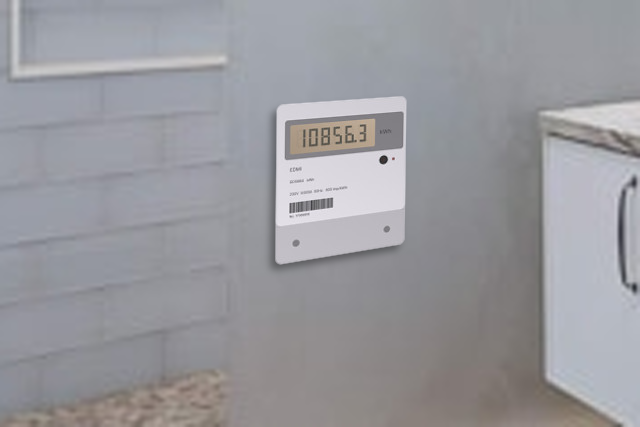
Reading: 10856.3,kWh
